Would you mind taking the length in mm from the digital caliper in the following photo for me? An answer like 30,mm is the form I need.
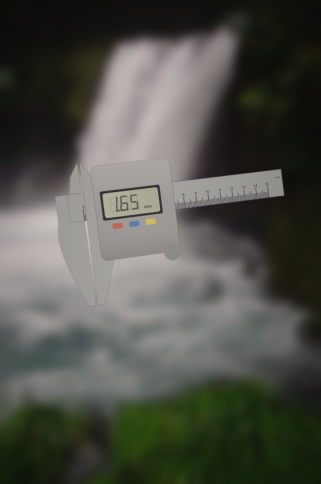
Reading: 1.65,mm
